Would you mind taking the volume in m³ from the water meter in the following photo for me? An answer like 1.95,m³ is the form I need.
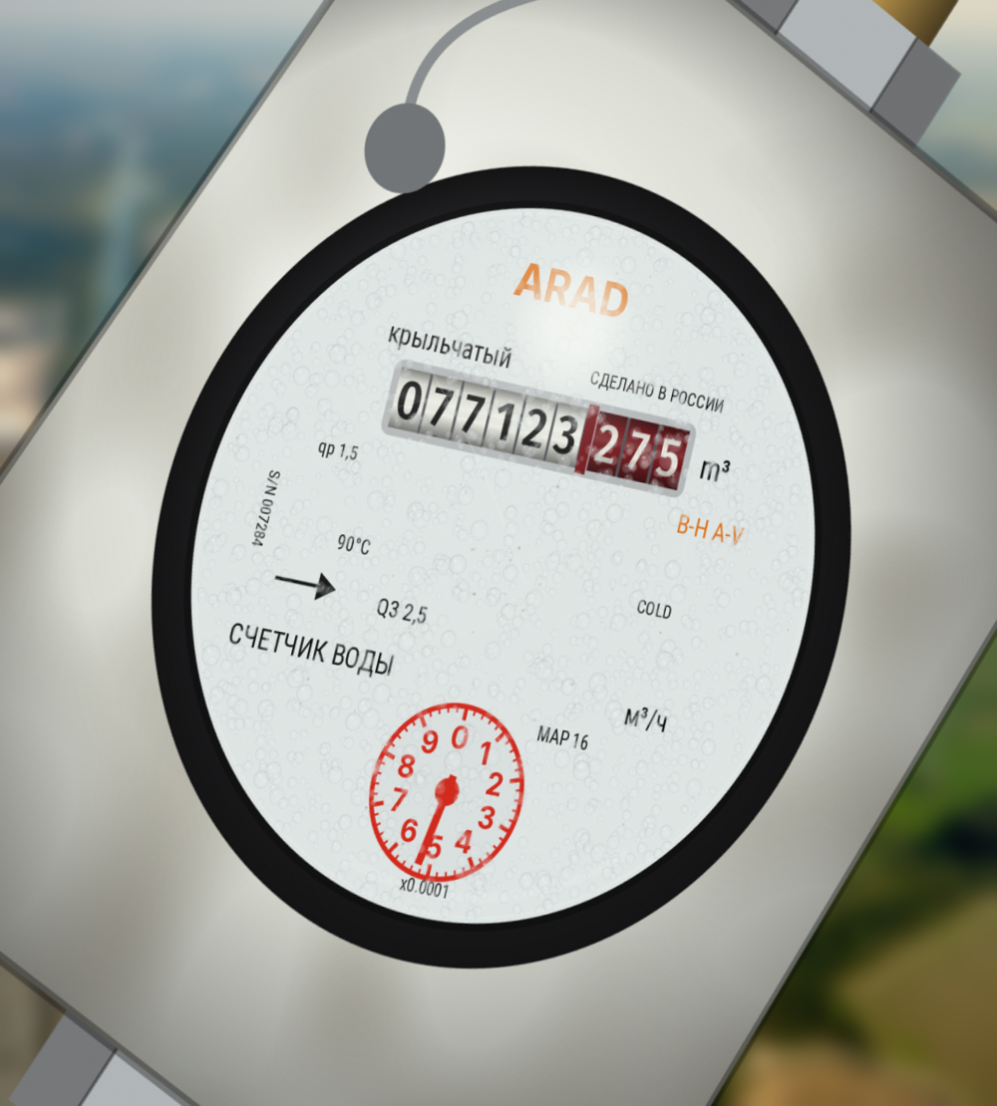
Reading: 77123.2755,m³
